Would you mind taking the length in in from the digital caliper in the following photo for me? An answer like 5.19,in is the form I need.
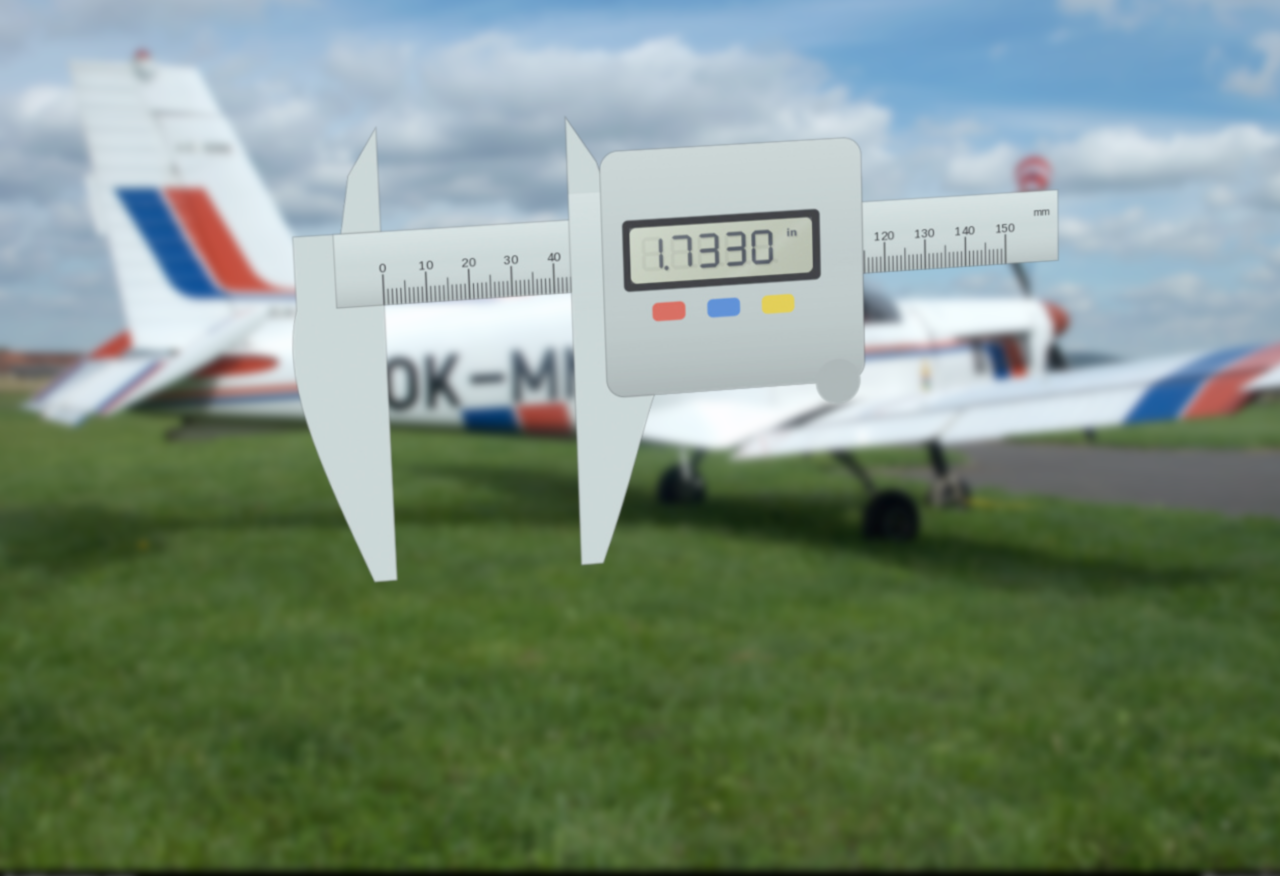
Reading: 1.7330,in
